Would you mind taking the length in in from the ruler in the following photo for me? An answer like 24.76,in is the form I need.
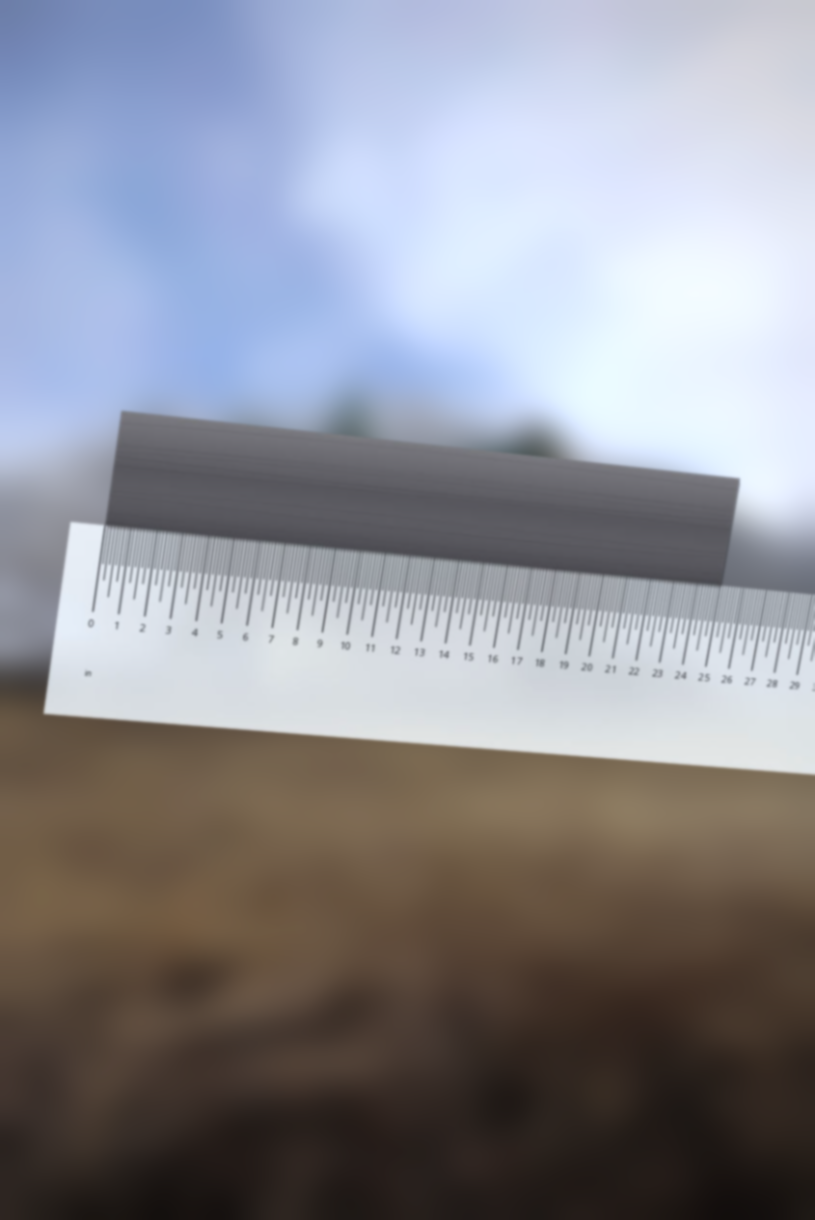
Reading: 25,in
